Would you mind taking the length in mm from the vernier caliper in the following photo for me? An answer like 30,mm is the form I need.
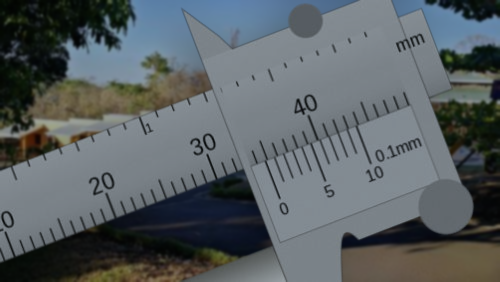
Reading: 34.8,mm
